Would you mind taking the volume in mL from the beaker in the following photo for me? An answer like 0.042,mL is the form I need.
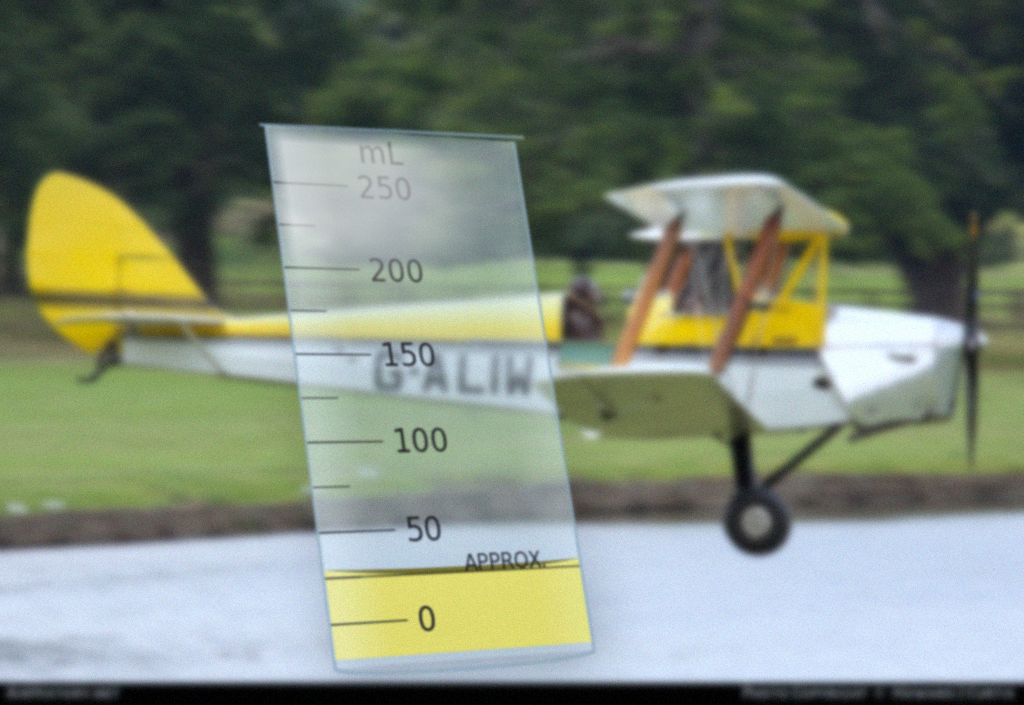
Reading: 25,mL
